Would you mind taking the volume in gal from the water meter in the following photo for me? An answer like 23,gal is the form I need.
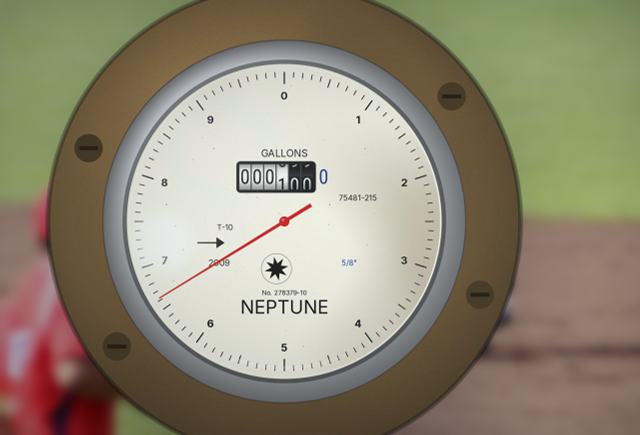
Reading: 996.6,gal
